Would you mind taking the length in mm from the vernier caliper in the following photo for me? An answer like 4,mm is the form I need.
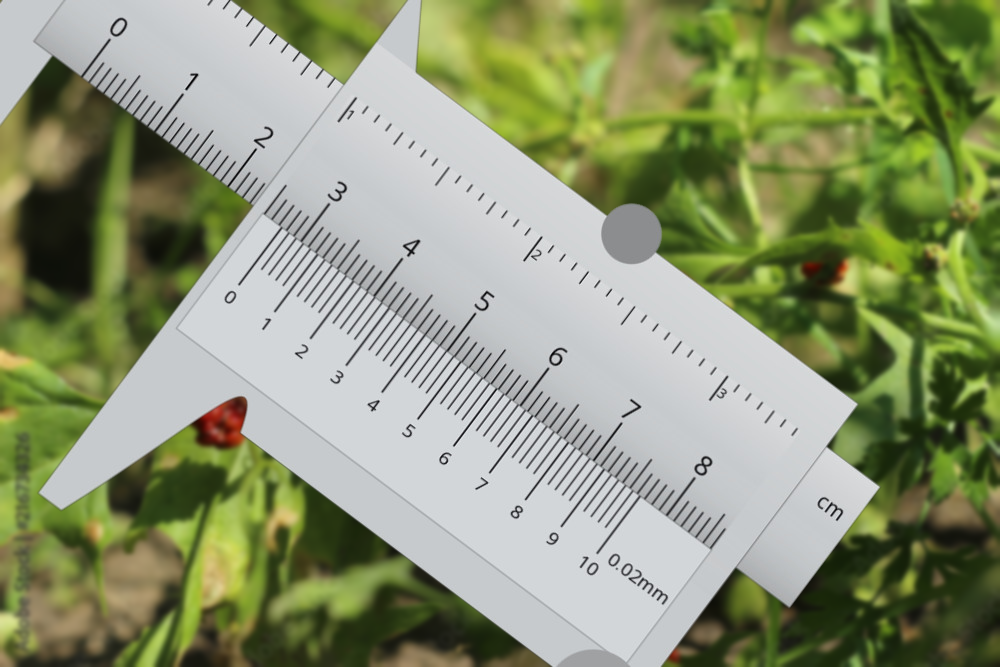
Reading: 27.4,mm
